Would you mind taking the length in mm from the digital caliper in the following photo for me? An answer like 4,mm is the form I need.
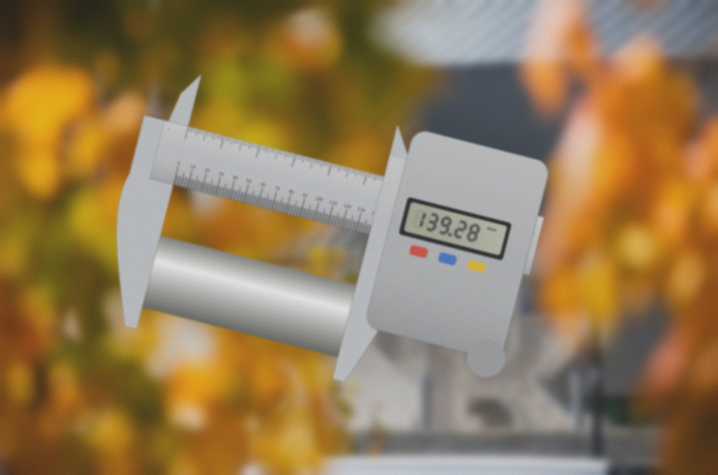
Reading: 139.28,mm
